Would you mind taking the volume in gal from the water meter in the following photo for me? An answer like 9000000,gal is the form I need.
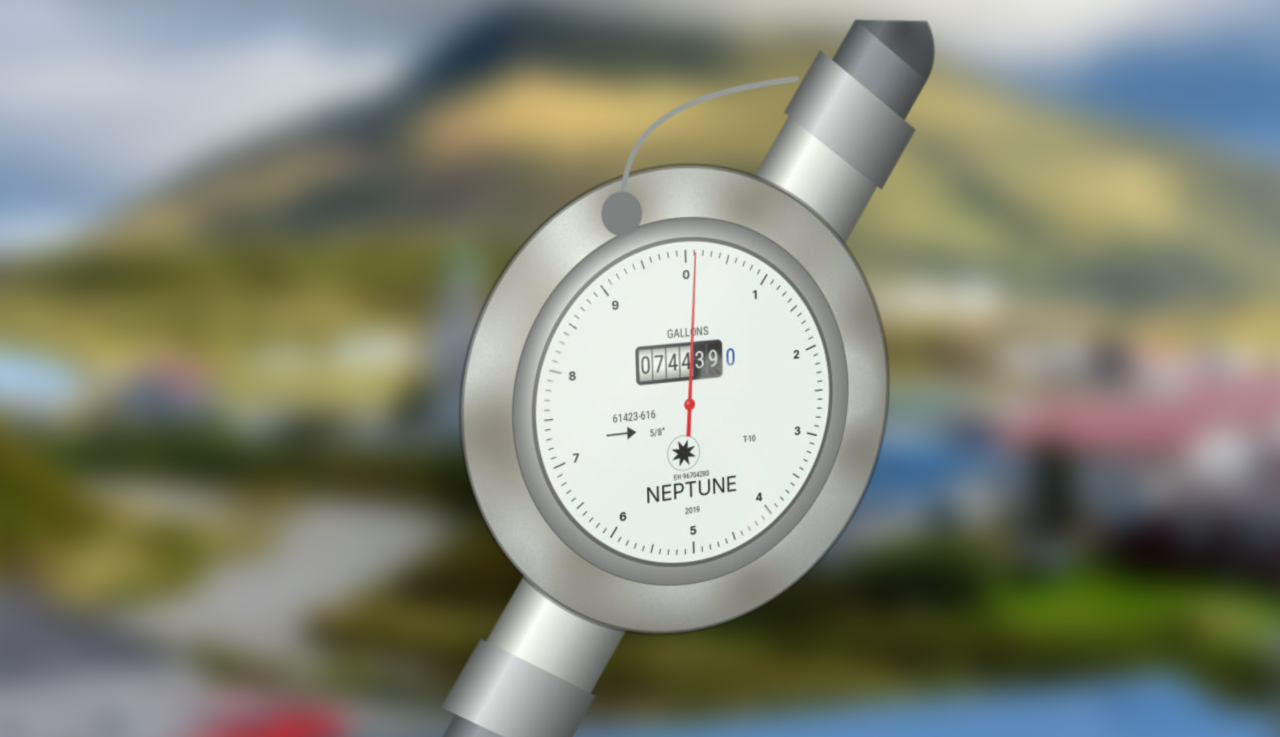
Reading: 744390.1,gal
